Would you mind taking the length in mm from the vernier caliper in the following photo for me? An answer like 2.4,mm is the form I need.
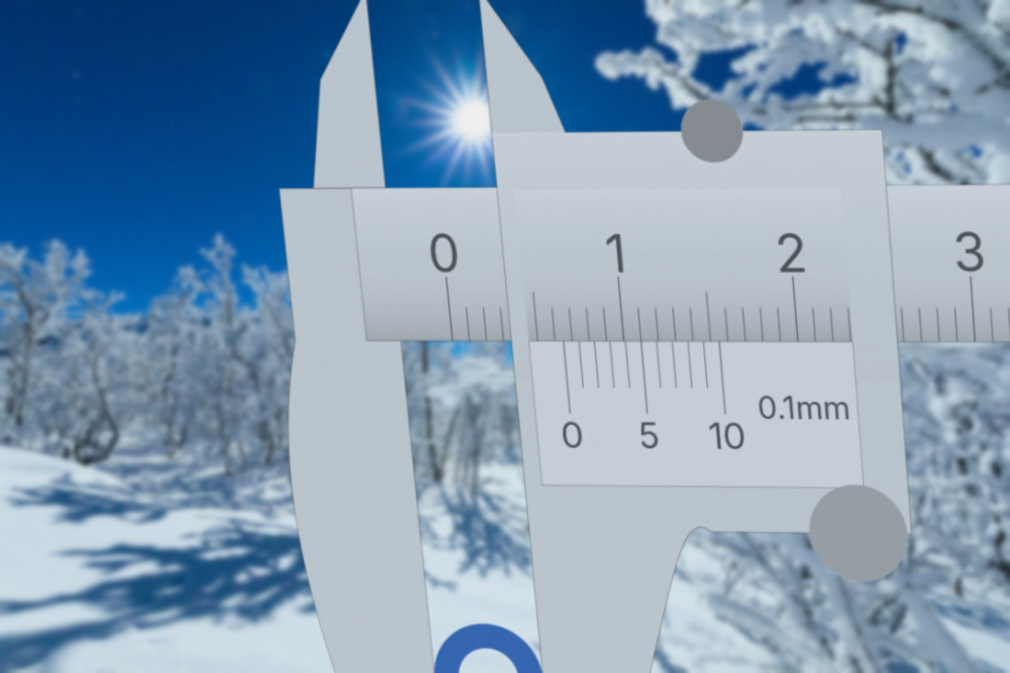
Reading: 6.5,mm
